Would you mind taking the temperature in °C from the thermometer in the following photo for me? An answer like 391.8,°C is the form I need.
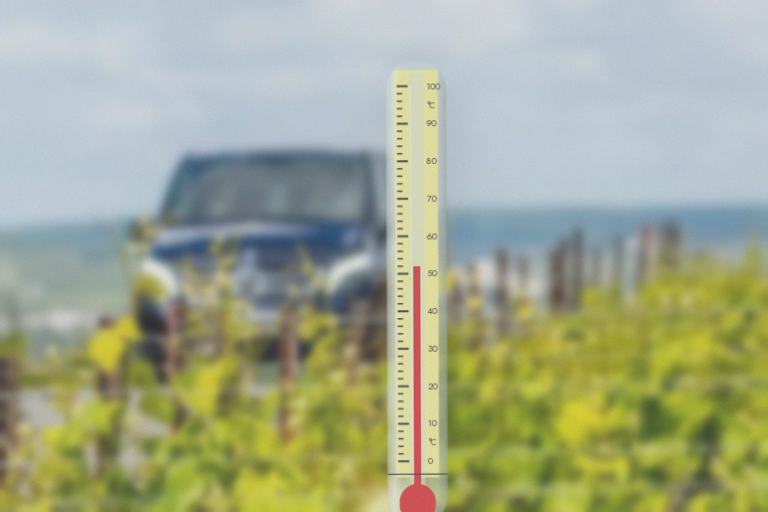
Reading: 52,°C
